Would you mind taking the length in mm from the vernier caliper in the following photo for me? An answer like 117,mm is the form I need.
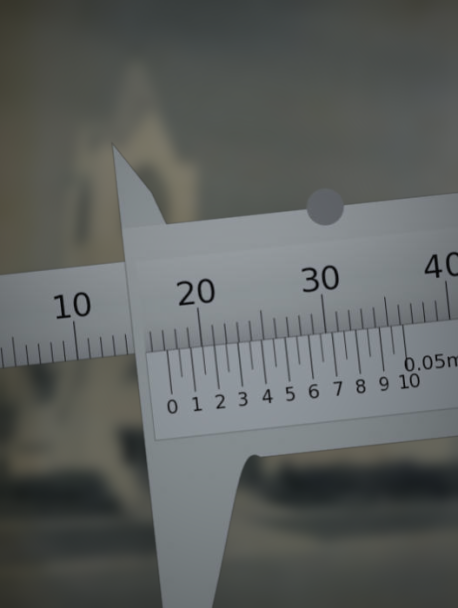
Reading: 17.2,mm
